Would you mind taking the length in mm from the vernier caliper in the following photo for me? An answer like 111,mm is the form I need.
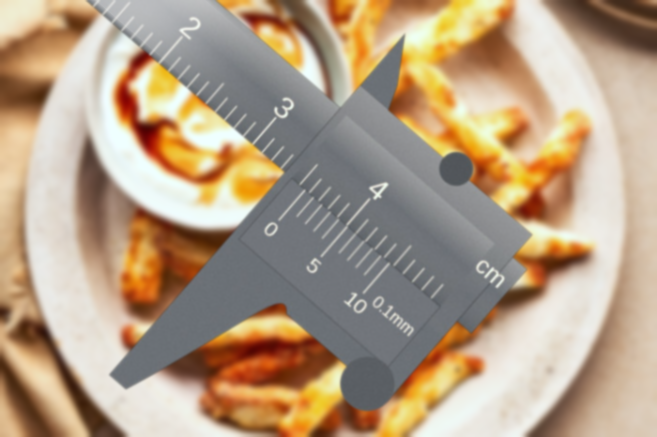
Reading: 35.6,mm
